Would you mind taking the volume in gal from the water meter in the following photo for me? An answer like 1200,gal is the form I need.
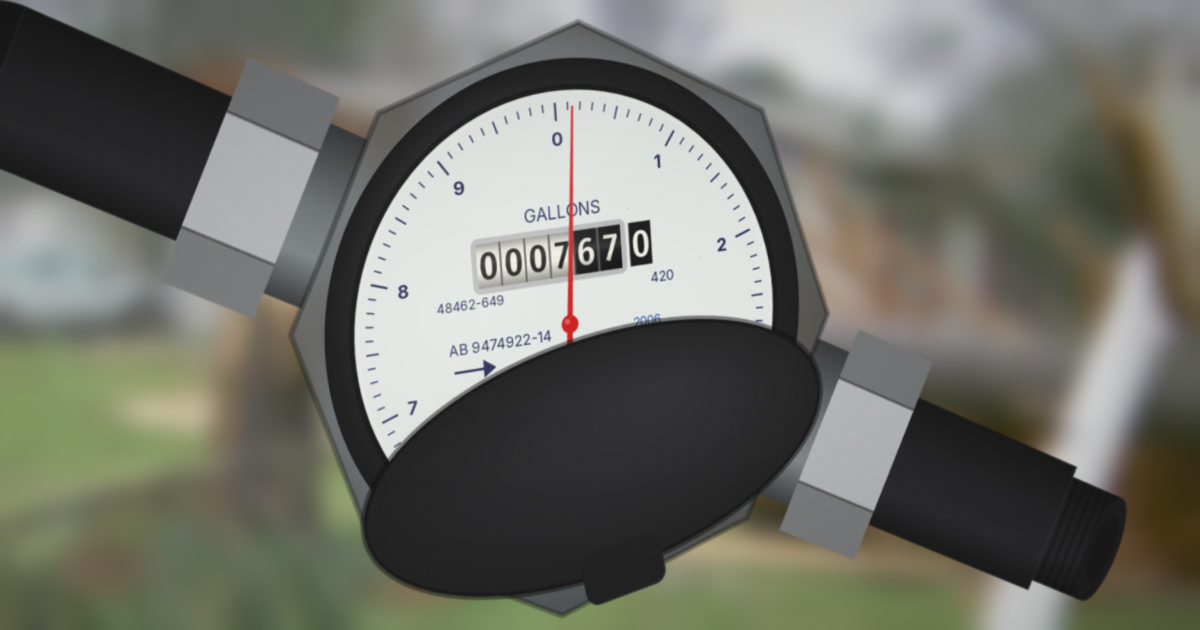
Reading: 7670.1,gal
